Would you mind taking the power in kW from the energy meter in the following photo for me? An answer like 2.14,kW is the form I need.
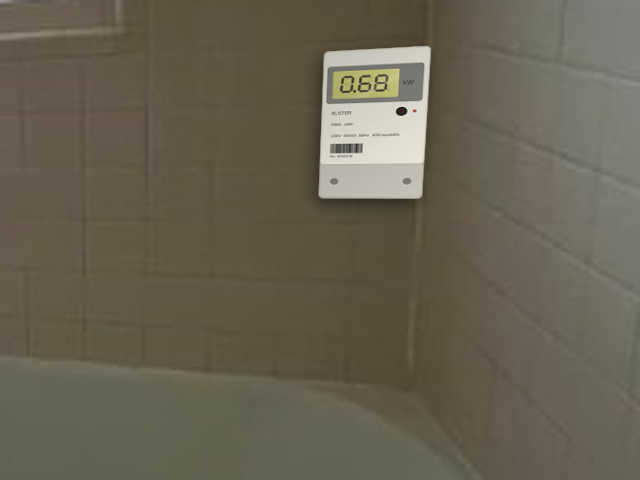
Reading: 0.68,kW
